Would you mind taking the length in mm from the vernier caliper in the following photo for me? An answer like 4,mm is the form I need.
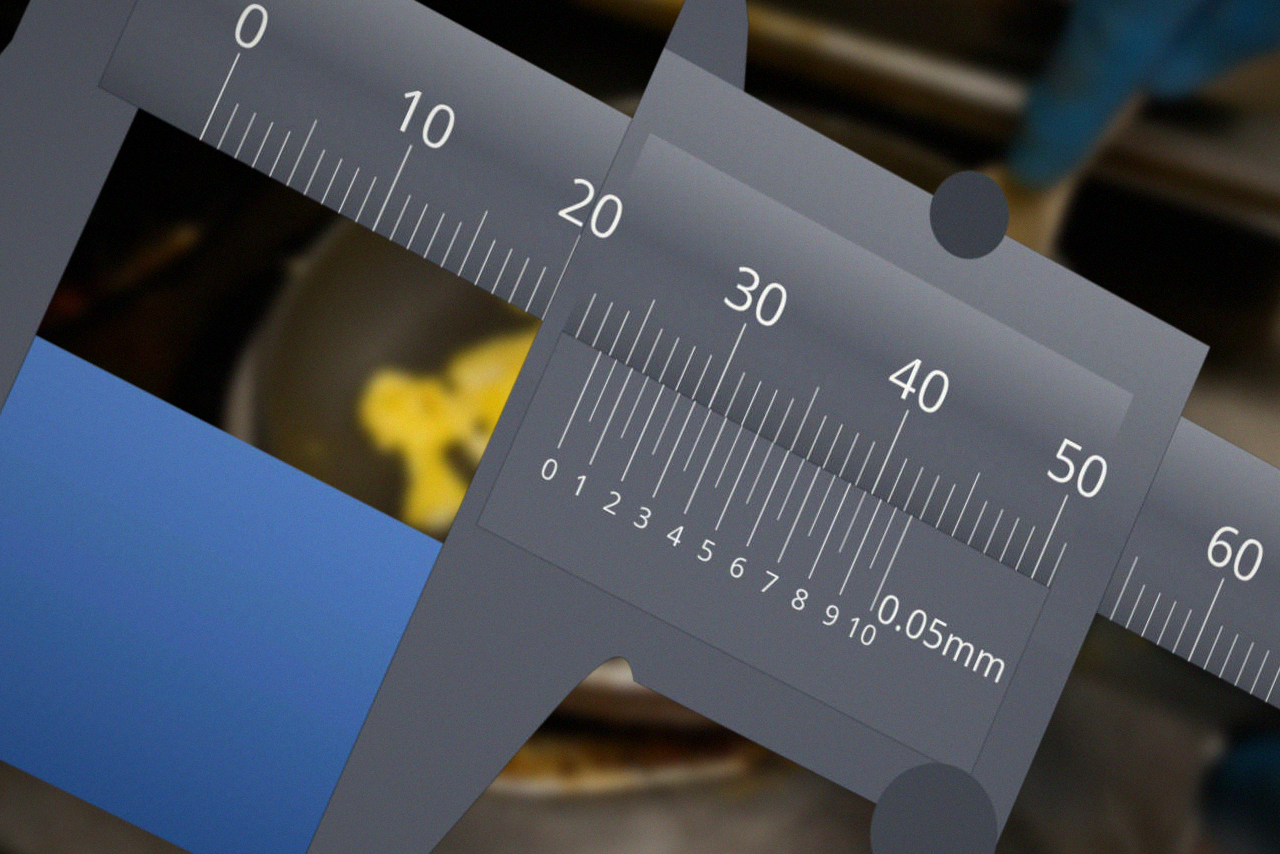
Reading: 23.5,mm
